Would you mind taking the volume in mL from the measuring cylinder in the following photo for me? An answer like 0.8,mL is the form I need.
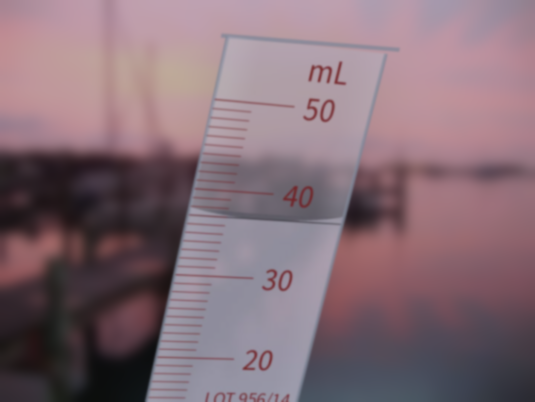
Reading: 37,mL
